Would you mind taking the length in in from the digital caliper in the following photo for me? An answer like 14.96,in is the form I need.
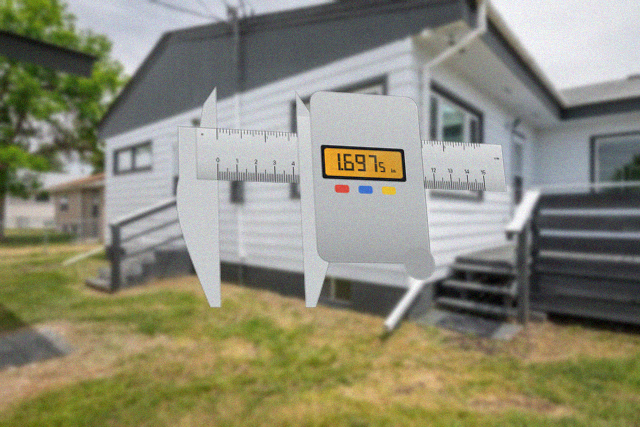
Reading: 1.6975,in
